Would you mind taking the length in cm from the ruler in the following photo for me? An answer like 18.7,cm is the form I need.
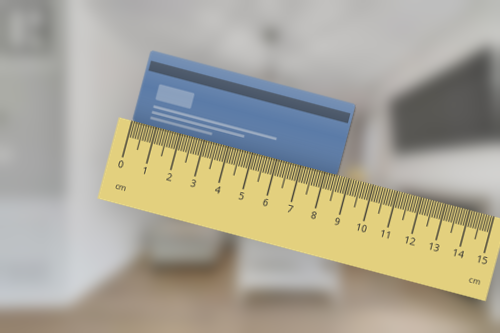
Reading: 8.5,cm
